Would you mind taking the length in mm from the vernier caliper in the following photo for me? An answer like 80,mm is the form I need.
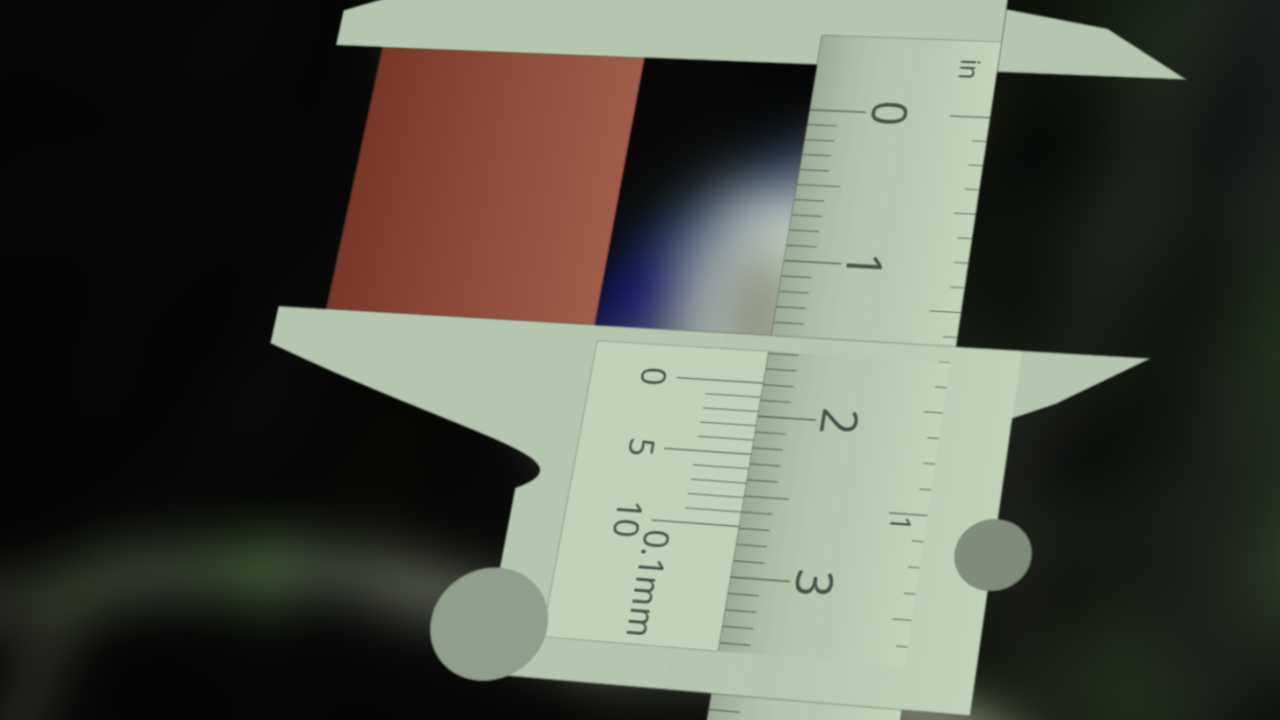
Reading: 17.9,mm
